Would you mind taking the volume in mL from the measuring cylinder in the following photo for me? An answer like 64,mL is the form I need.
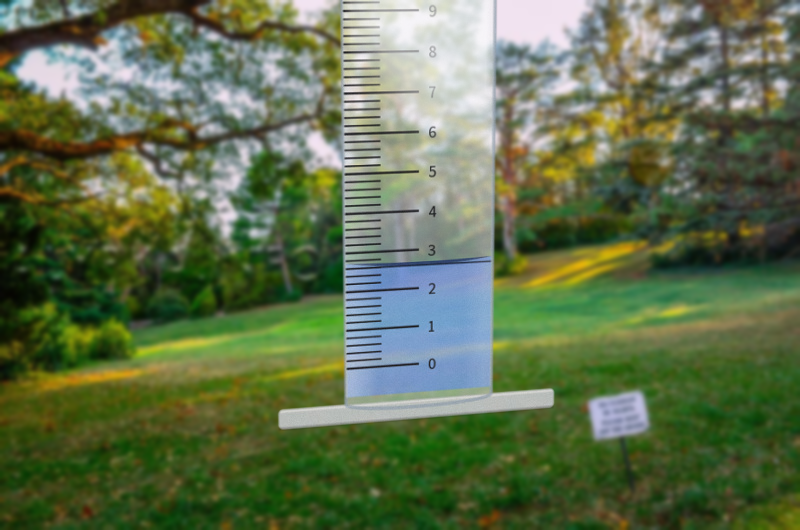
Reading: 2.6,mL
